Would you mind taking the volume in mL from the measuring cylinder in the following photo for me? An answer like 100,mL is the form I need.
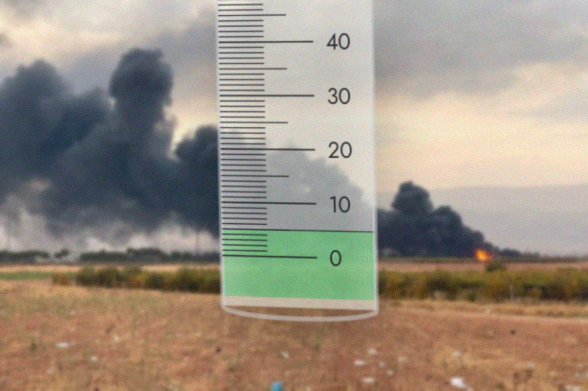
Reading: 5,mL
